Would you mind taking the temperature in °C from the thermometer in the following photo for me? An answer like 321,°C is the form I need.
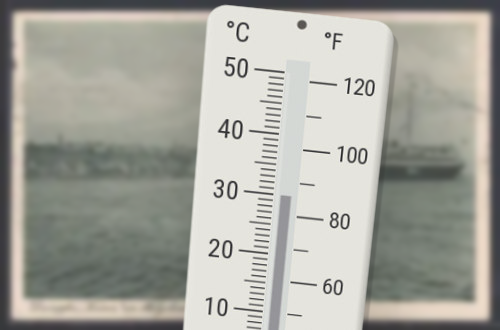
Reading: 30,°C
